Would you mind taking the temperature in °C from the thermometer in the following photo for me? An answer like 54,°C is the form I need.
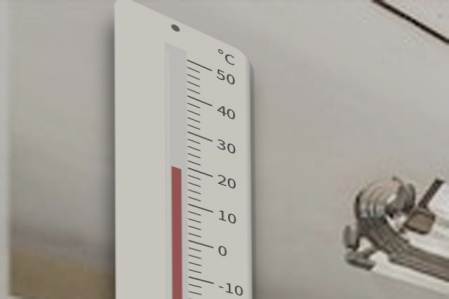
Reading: 19,°C
